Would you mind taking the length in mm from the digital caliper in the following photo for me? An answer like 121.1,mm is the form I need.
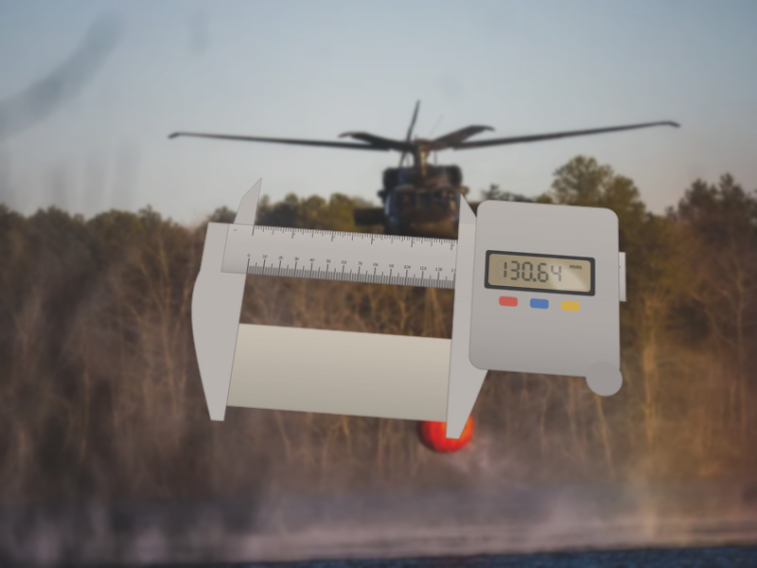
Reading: 130.64,mm
